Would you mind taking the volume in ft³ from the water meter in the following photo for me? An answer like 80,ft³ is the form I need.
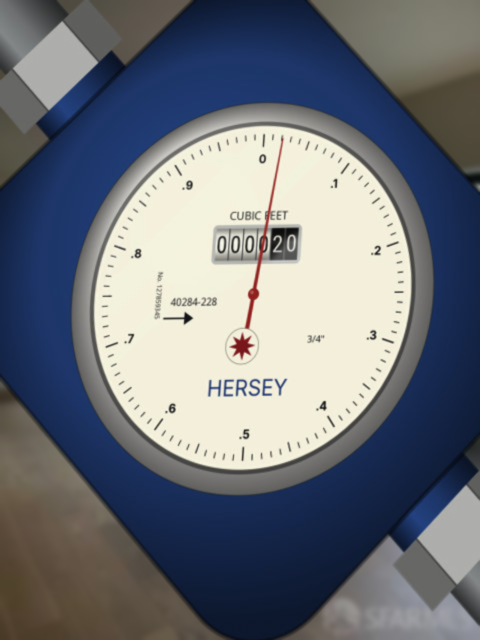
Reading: 20.02,ft³
